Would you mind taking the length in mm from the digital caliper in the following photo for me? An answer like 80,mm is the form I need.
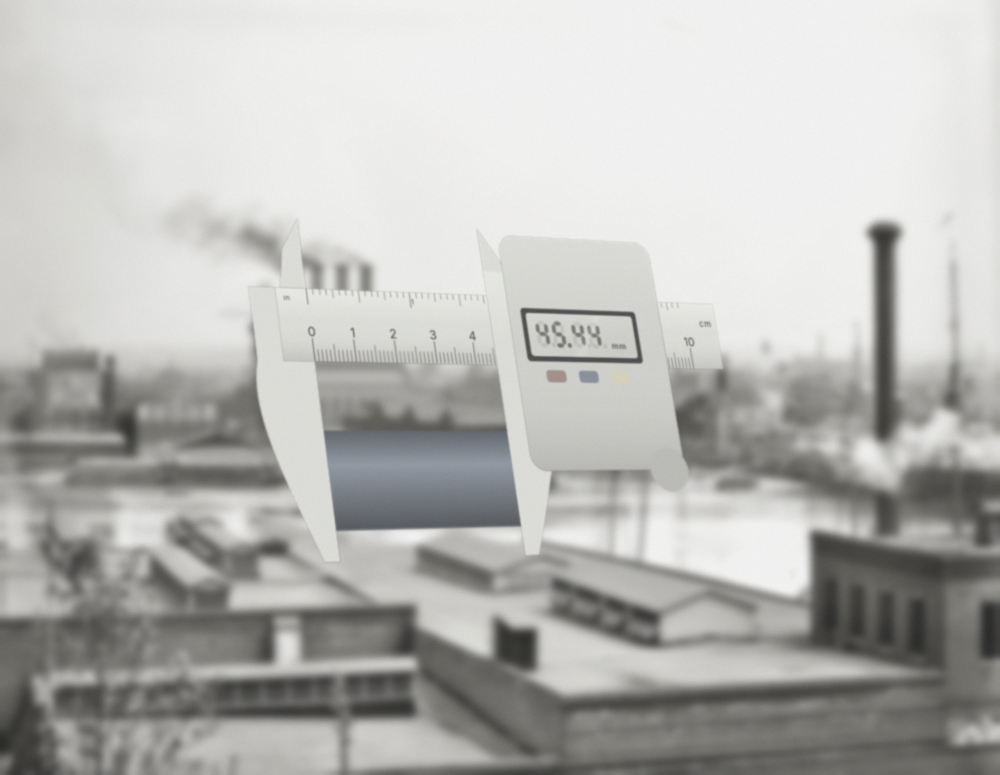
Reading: 45.44,mm
